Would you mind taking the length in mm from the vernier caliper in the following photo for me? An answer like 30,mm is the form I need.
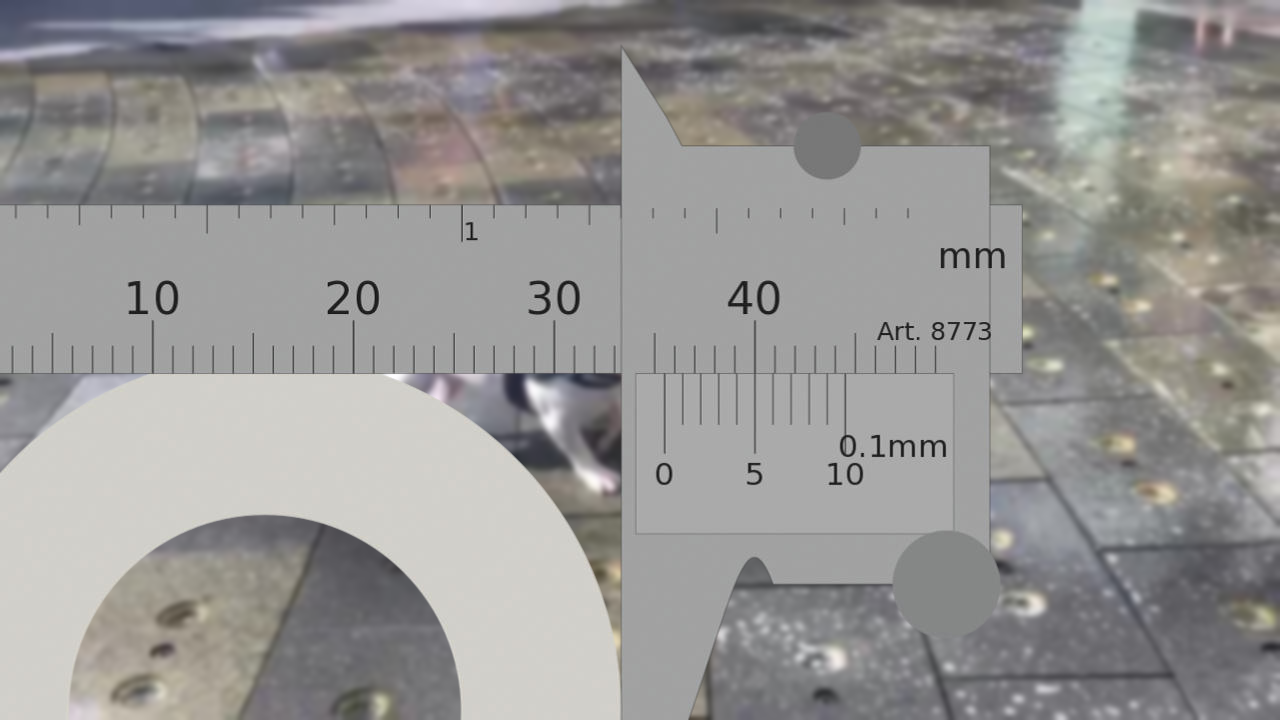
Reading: 35.5,mm
